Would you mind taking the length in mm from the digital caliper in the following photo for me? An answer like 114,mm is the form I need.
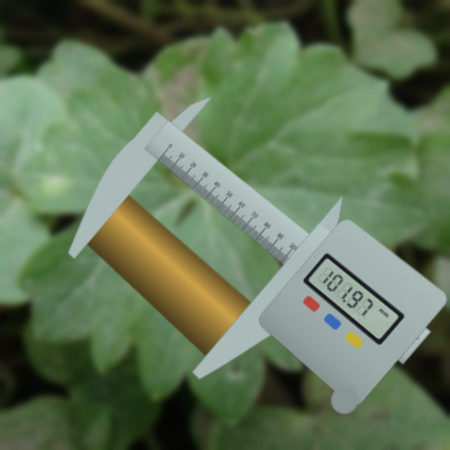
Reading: 101.97,mm
